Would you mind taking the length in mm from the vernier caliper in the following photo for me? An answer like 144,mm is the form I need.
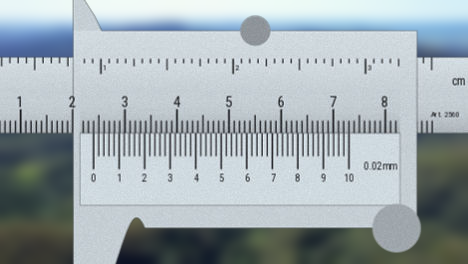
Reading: 24.0,mm
